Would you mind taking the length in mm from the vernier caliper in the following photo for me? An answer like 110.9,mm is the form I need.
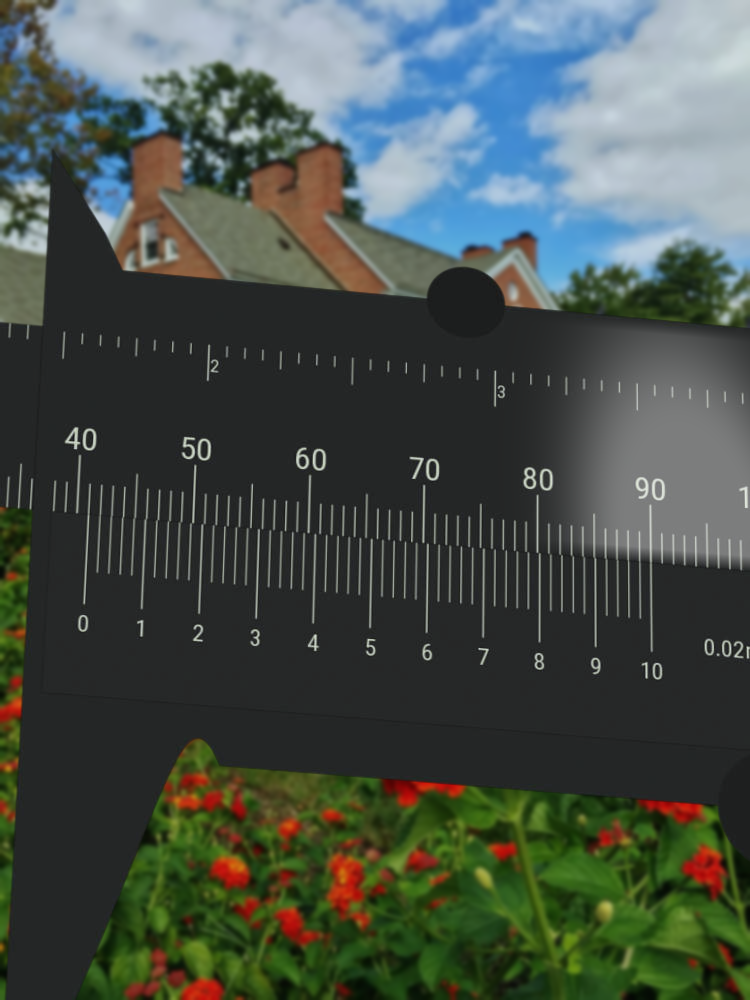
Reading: 41.0,mm
